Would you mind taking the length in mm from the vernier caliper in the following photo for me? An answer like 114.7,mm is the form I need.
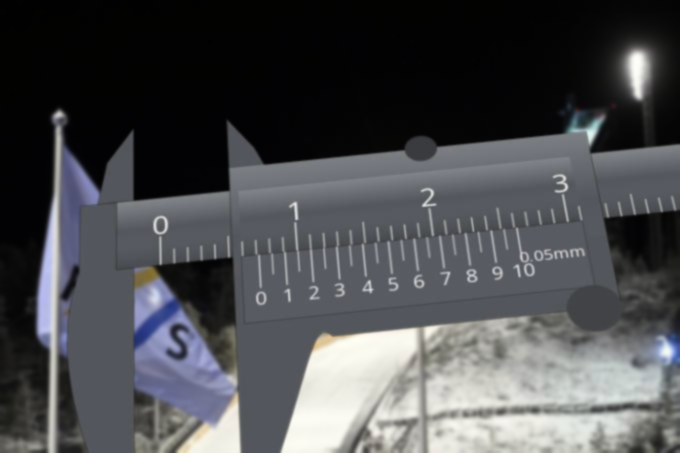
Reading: 7.2,mm
